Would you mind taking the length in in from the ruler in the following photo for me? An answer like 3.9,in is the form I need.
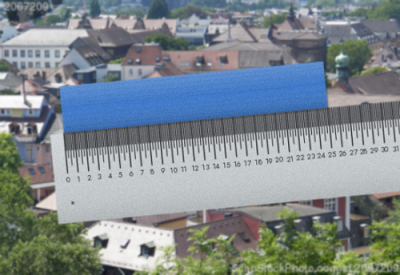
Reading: 25,in
